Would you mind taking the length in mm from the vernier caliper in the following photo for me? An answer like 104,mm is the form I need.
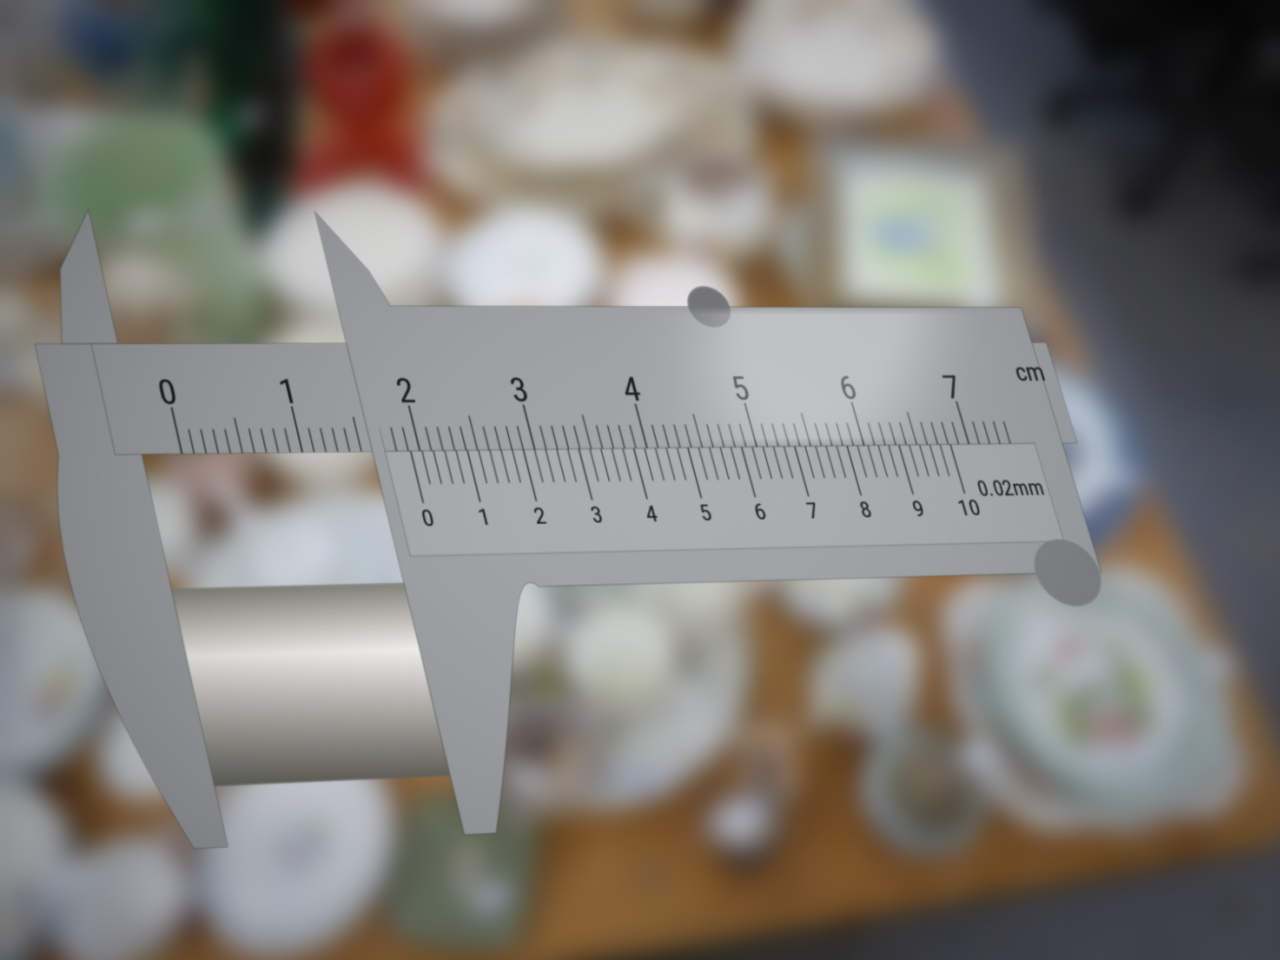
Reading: 19.2,mm
